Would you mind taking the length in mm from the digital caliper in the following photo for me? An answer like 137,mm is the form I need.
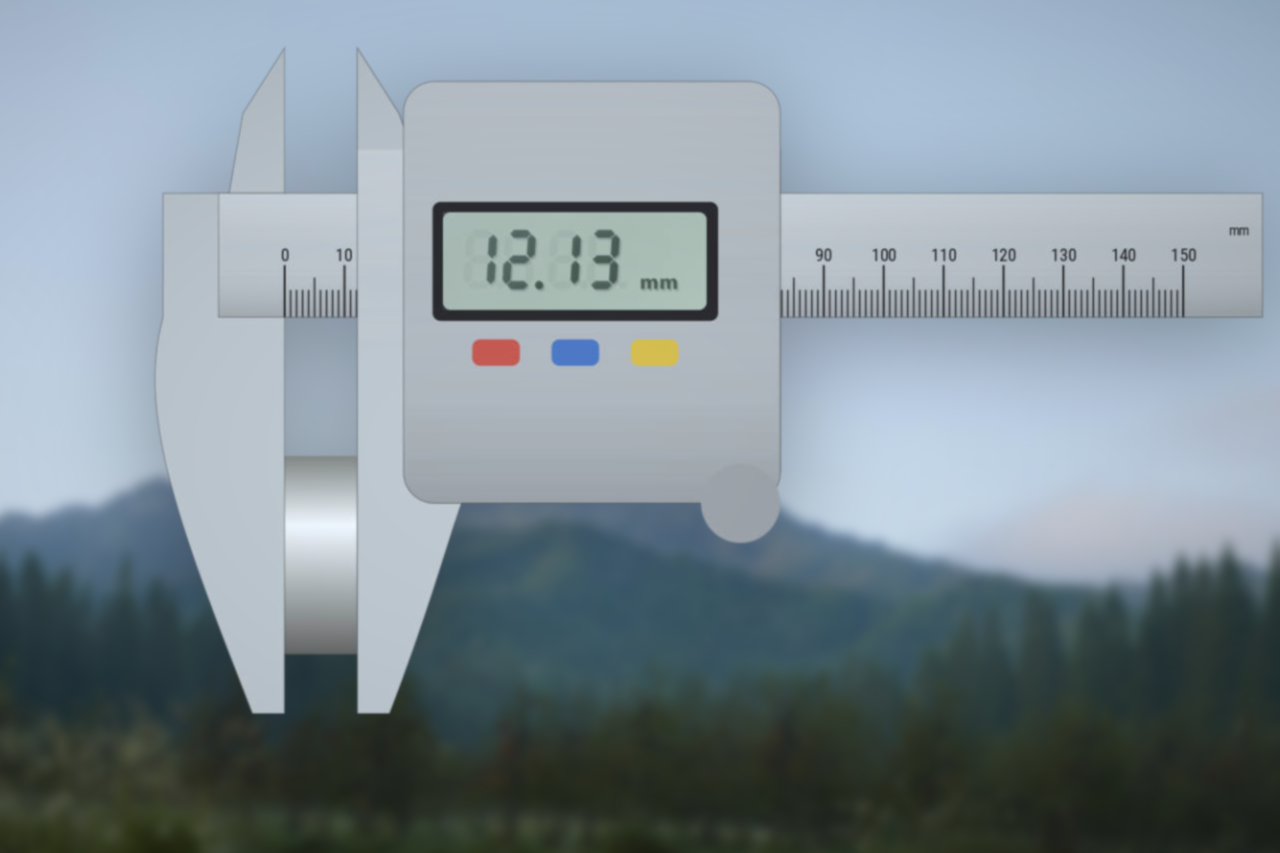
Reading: 12.13,mm
